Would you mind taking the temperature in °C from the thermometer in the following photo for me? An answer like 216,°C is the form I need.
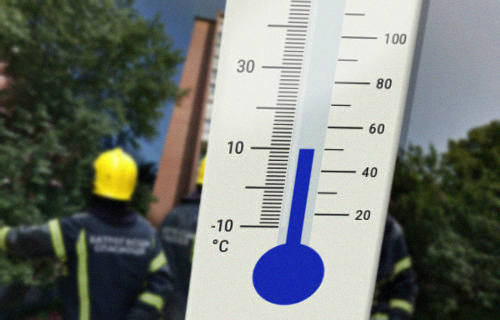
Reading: 10,°C
